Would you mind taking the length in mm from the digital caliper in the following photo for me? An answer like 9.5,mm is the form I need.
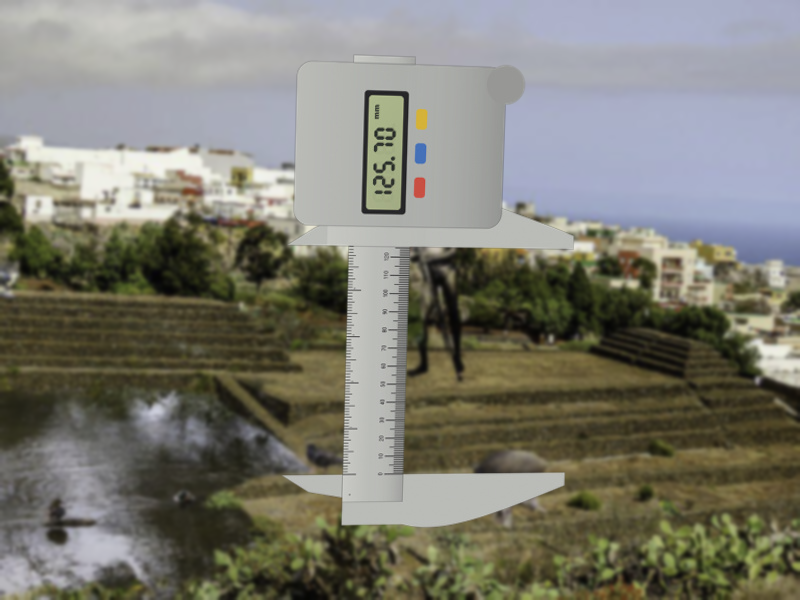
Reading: 125.70,mm
